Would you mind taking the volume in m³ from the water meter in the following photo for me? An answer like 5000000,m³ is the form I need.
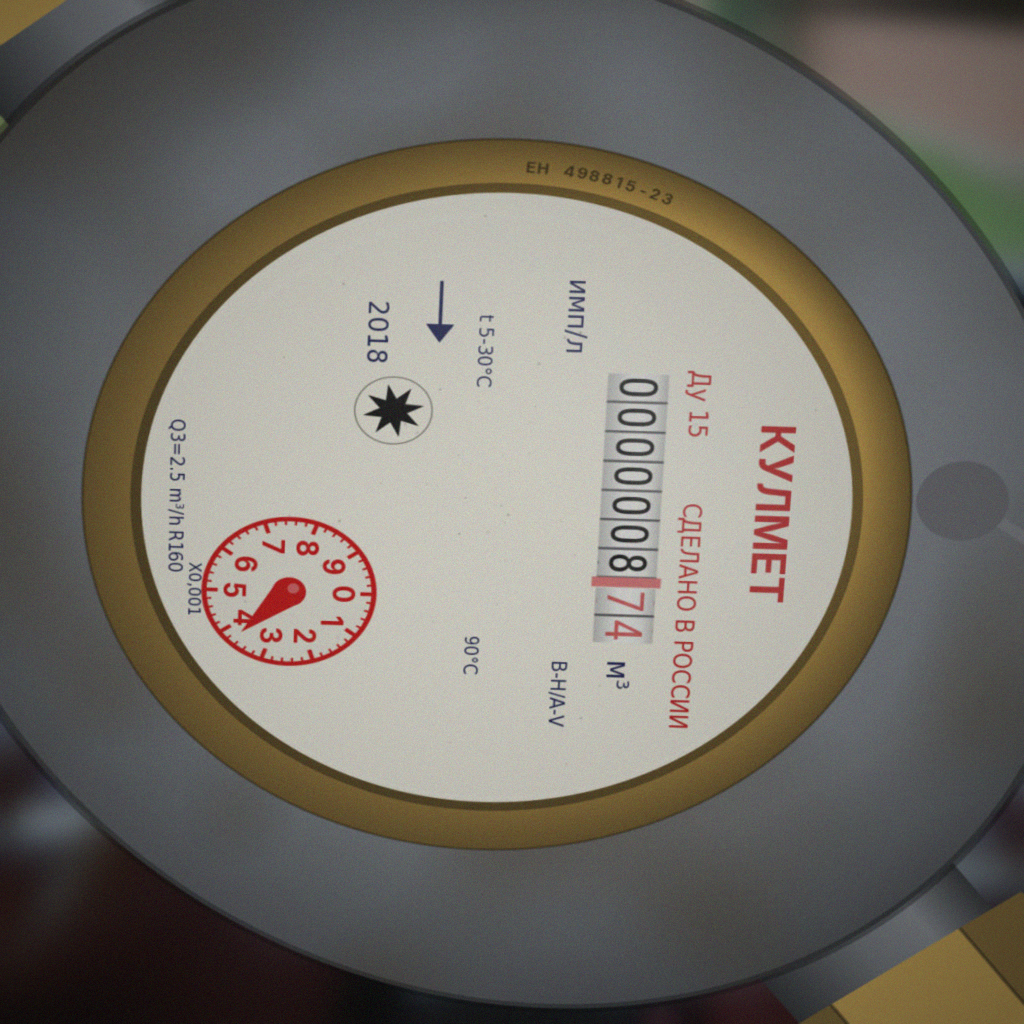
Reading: 8.743,m³
